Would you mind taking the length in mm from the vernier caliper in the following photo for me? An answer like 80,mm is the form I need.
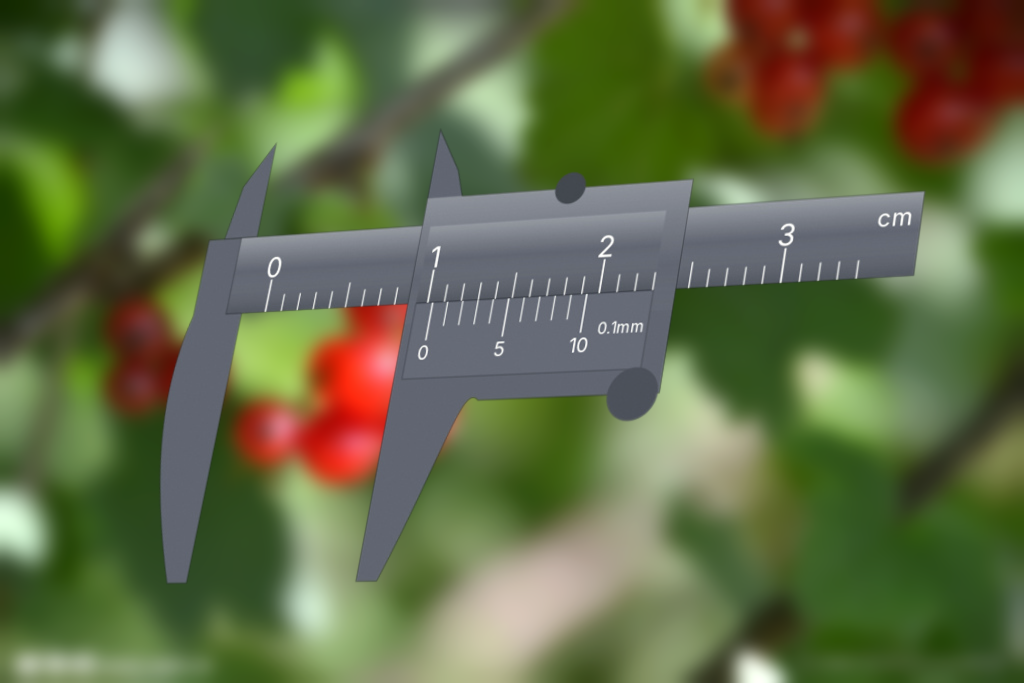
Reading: 10.3,mm
